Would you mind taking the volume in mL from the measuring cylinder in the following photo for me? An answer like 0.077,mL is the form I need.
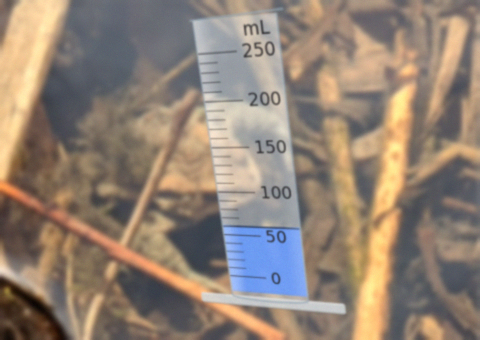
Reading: 60,mL
